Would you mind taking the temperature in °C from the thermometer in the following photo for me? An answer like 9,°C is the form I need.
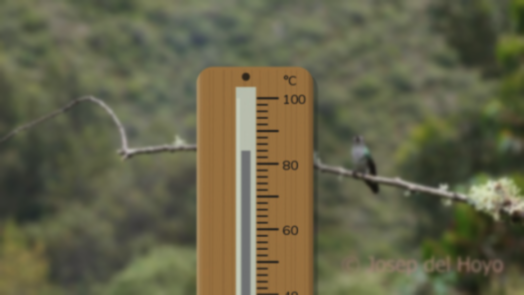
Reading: 84,°C
